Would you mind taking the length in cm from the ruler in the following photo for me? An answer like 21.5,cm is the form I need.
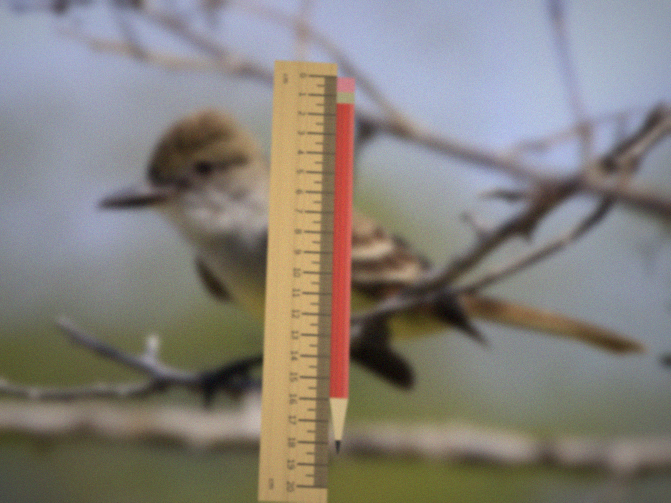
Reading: 18.5,cm
